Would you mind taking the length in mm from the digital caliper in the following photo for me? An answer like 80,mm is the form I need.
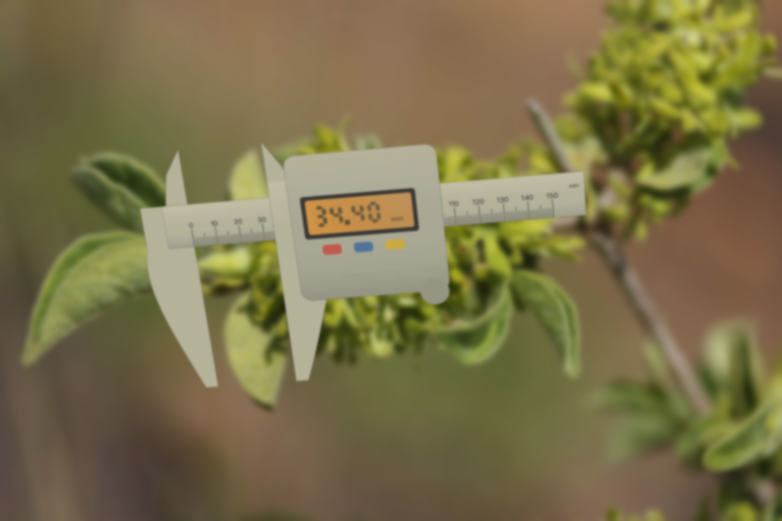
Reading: 34.40,mm
